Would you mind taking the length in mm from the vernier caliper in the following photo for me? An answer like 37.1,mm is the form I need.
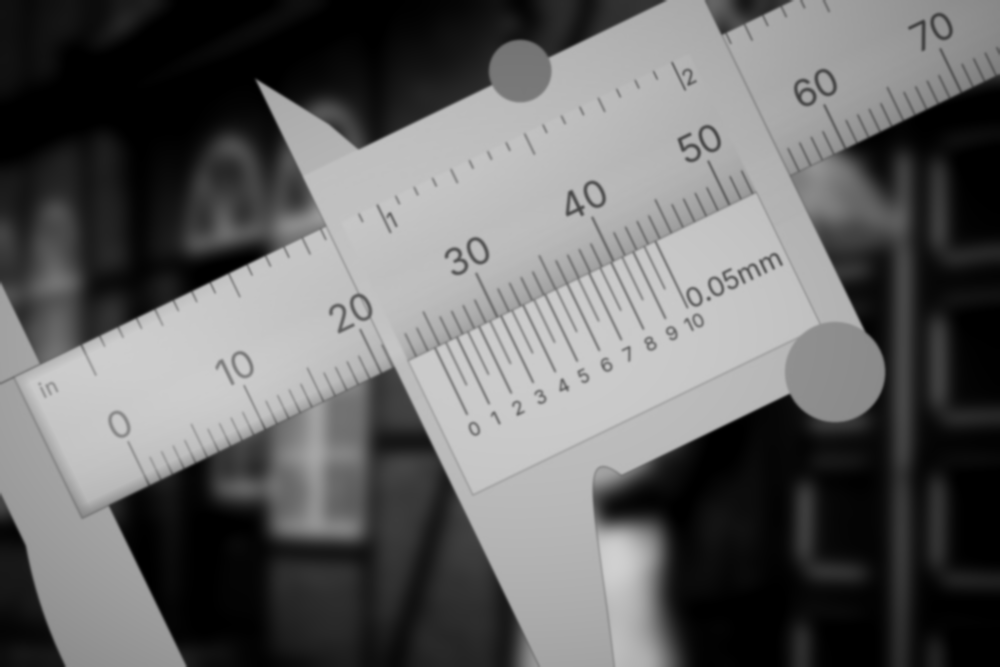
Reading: 24.6,mm
